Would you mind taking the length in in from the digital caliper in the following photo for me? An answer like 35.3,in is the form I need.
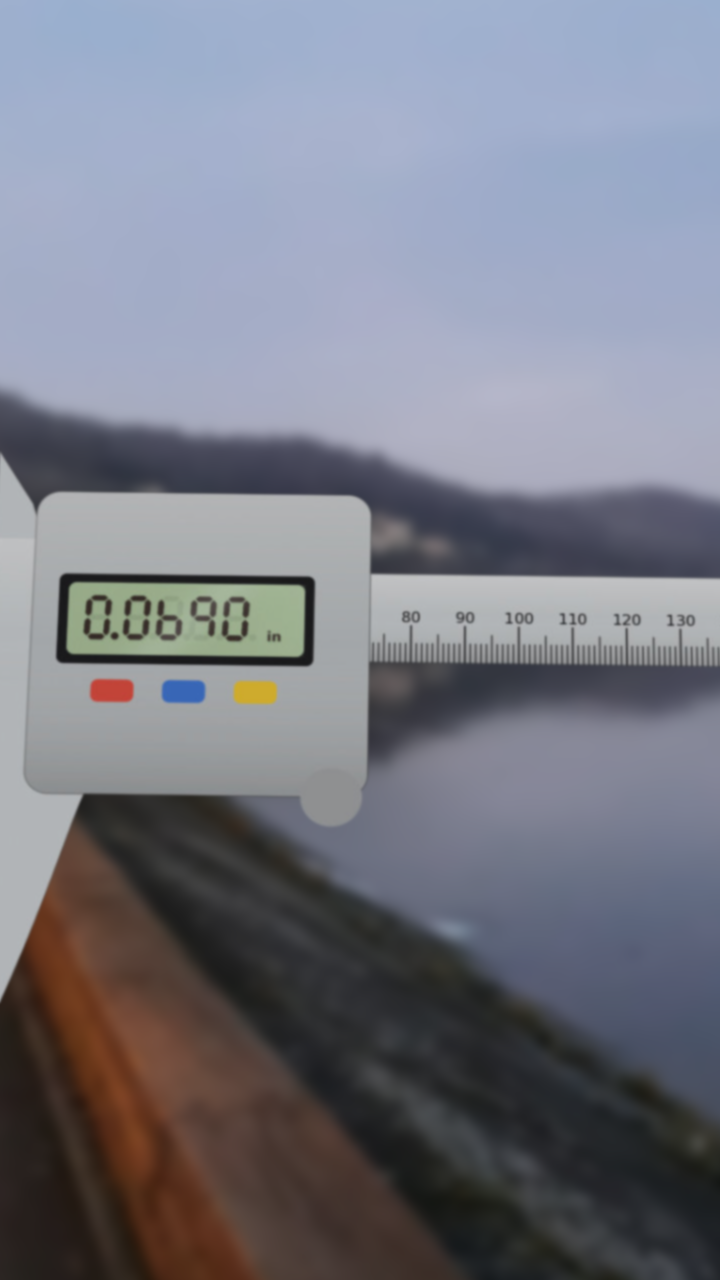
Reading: 0.0690,in
